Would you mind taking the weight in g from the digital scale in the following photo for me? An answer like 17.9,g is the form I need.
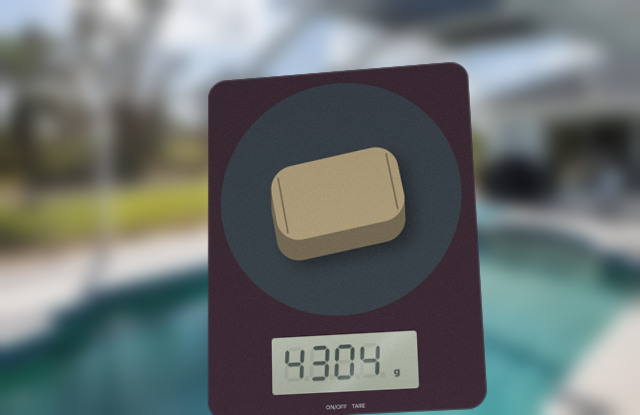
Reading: 4304,g
